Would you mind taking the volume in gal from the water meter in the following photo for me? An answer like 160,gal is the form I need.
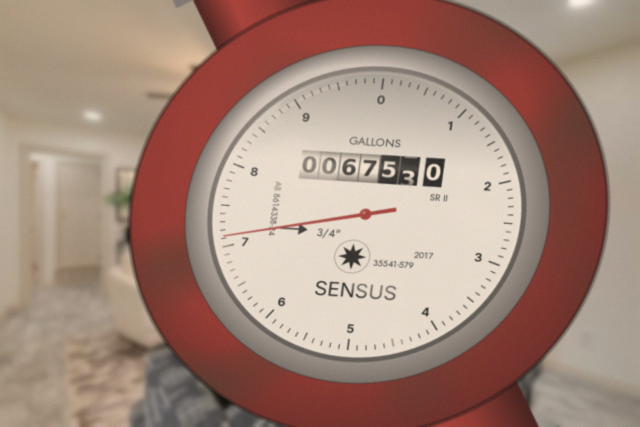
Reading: 67527.1,gal
